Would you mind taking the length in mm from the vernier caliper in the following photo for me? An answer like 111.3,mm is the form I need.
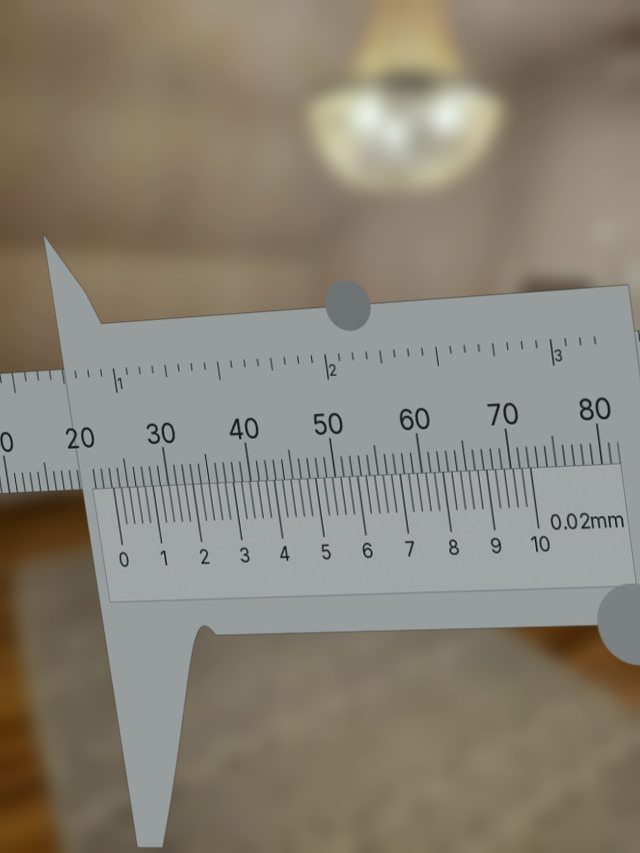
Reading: 23.2,mm
